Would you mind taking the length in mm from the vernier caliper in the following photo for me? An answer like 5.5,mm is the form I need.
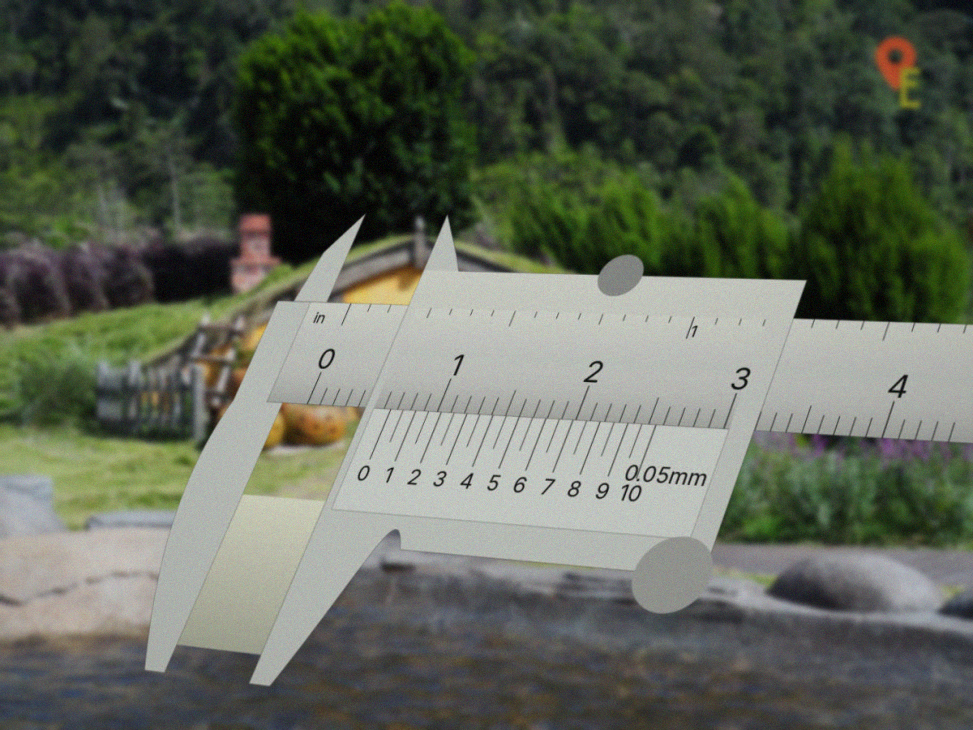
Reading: 6.5,mm
